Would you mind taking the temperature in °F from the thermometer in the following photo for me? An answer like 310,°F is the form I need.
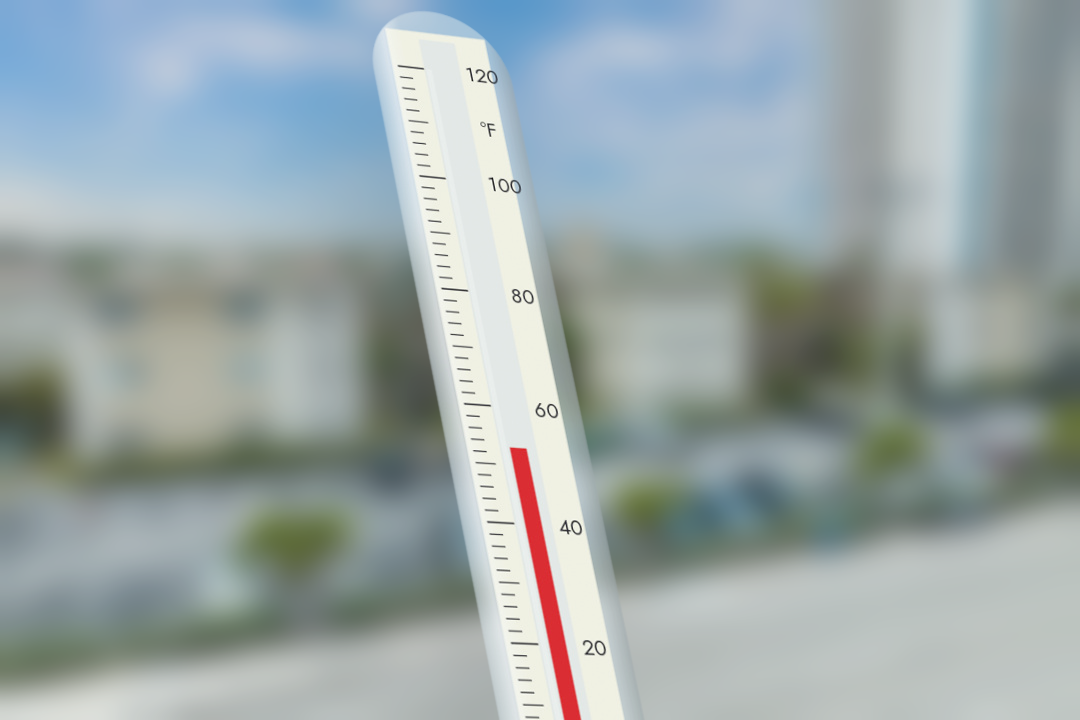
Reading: 53,°F
